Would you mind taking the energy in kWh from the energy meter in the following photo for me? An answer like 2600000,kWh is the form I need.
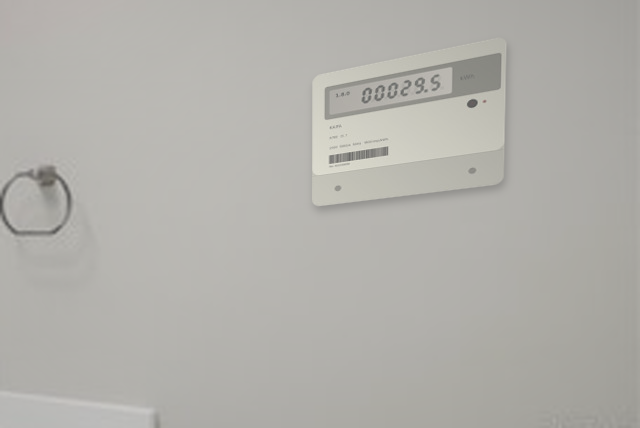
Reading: 29.5,kWh
